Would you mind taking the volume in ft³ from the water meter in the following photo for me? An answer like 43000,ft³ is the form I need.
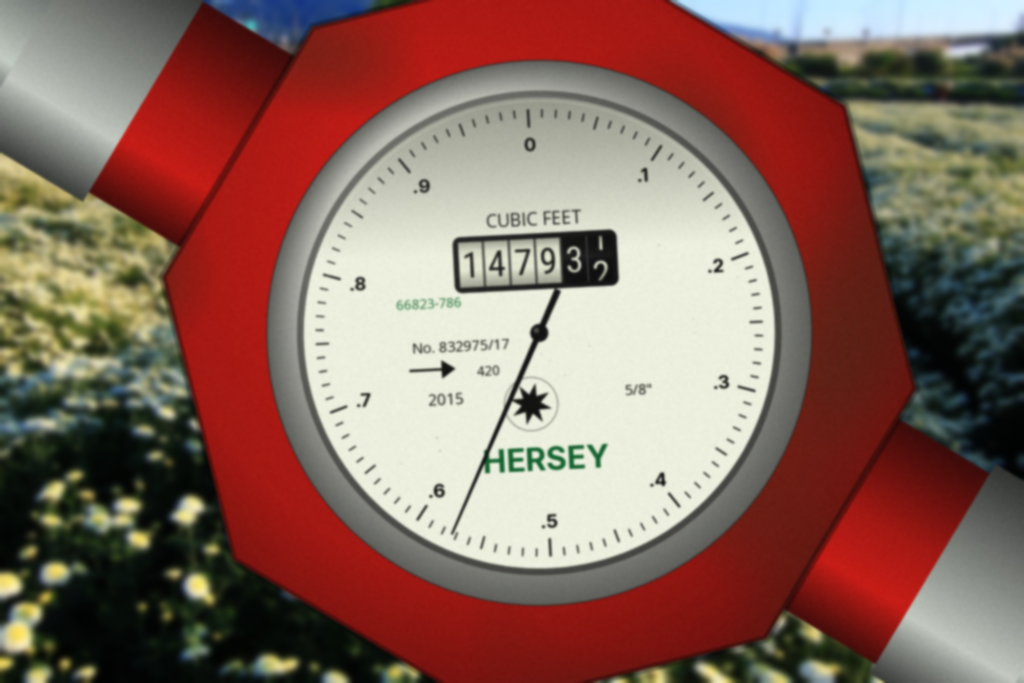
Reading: 147931.57,ft³
